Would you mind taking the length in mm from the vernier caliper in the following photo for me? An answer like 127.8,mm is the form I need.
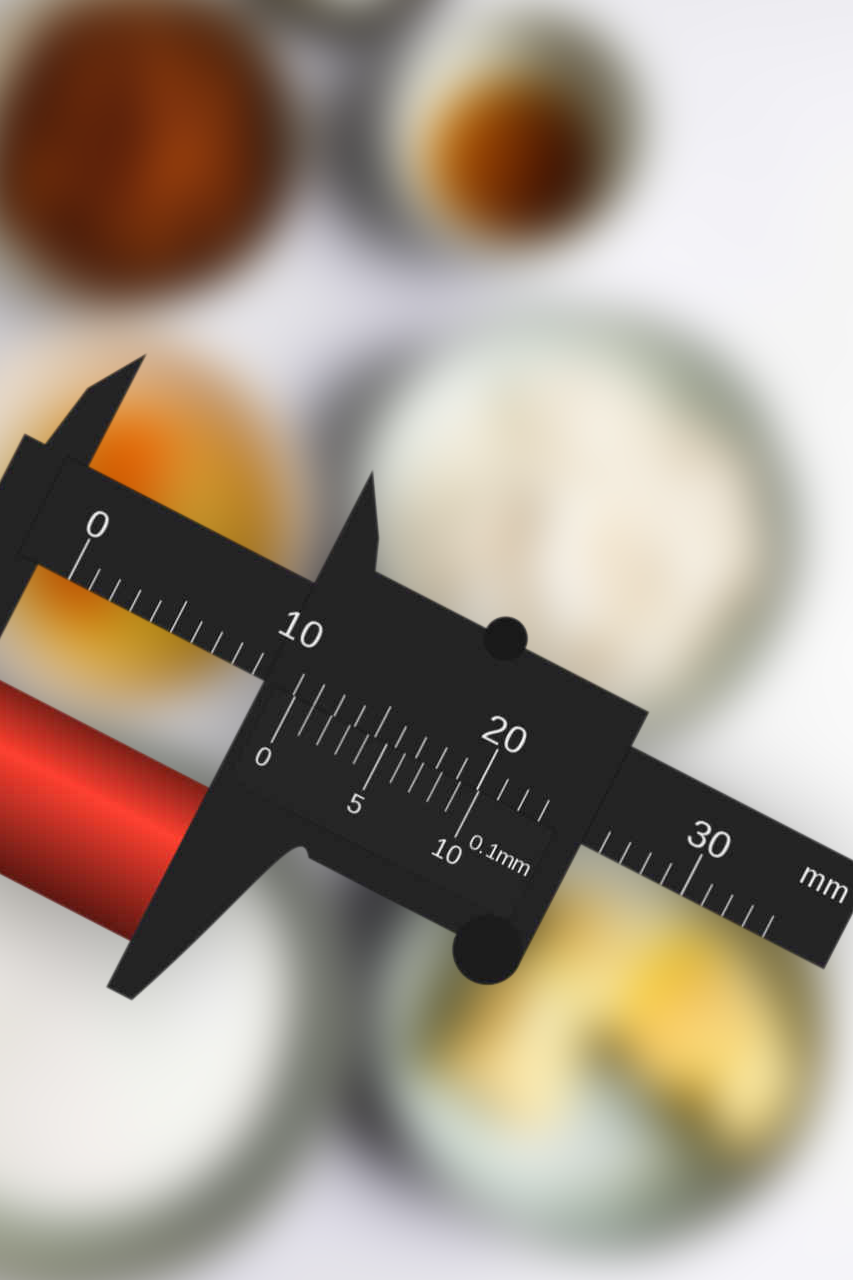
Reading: 11.1,mm
